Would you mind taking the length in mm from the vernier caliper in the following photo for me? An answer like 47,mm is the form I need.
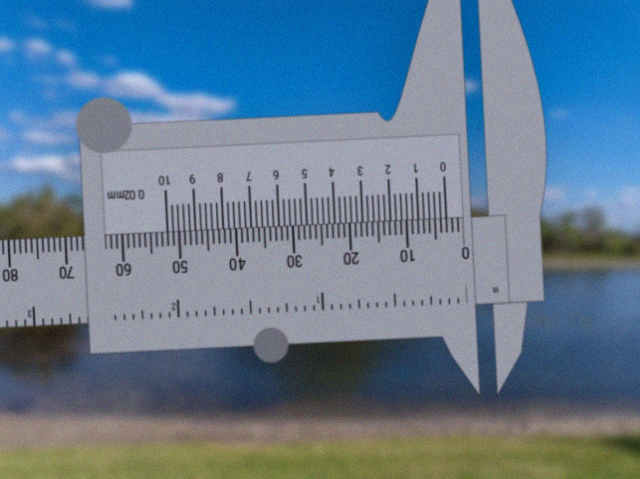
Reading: 3.0,mm
